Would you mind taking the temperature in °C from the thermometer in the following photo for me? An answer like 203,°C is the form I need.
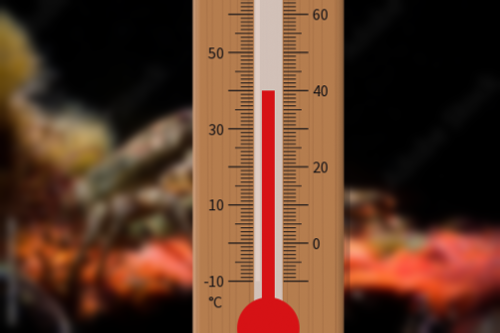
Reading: 40,°C
